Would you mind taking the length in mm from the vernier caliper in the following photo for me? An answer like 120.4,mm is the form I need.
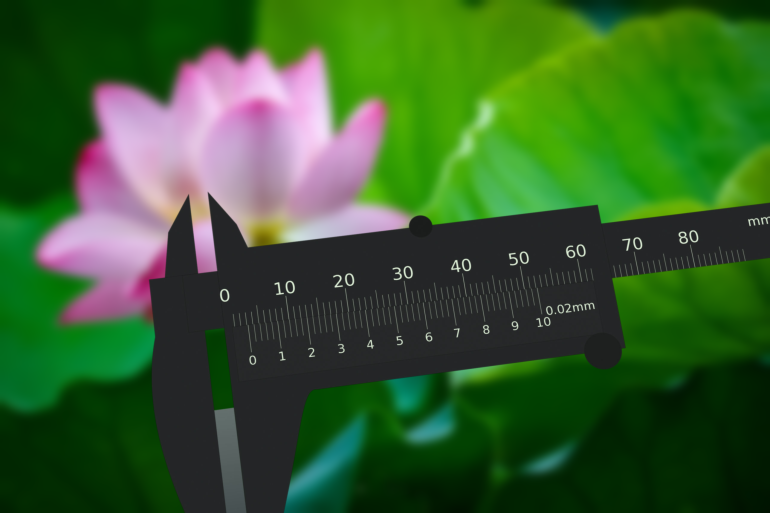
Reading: 3.2,mm
